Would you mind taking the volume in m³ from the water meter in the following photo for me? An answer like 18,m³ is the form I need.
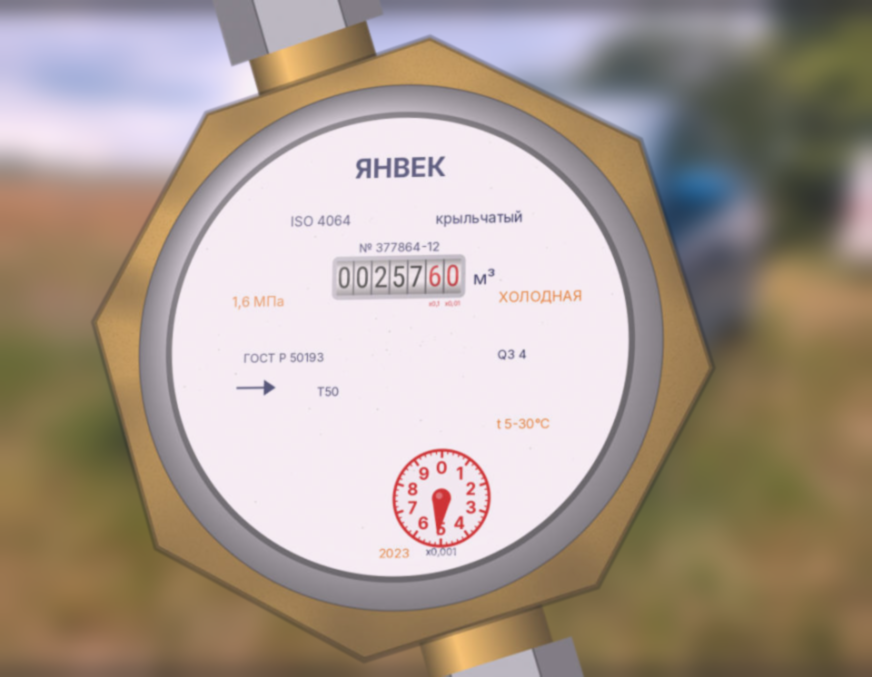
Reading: 257.605,m³
